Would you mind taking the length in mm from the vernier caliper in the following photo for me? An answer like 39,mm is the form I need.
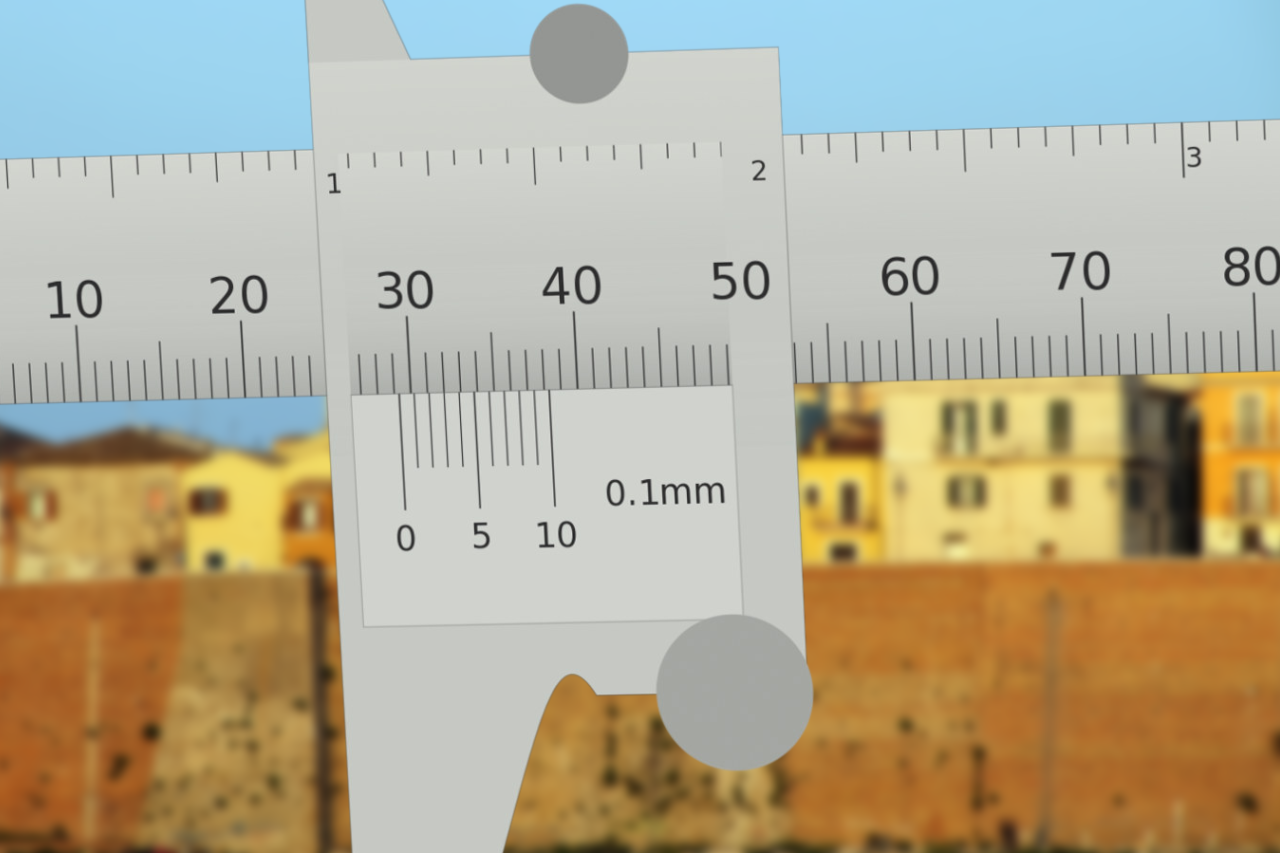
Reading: 29.3,mm
